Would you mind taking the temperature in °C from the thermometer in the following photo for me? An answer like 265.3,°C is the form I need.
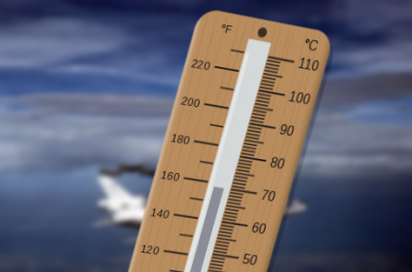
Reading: 70,°C
